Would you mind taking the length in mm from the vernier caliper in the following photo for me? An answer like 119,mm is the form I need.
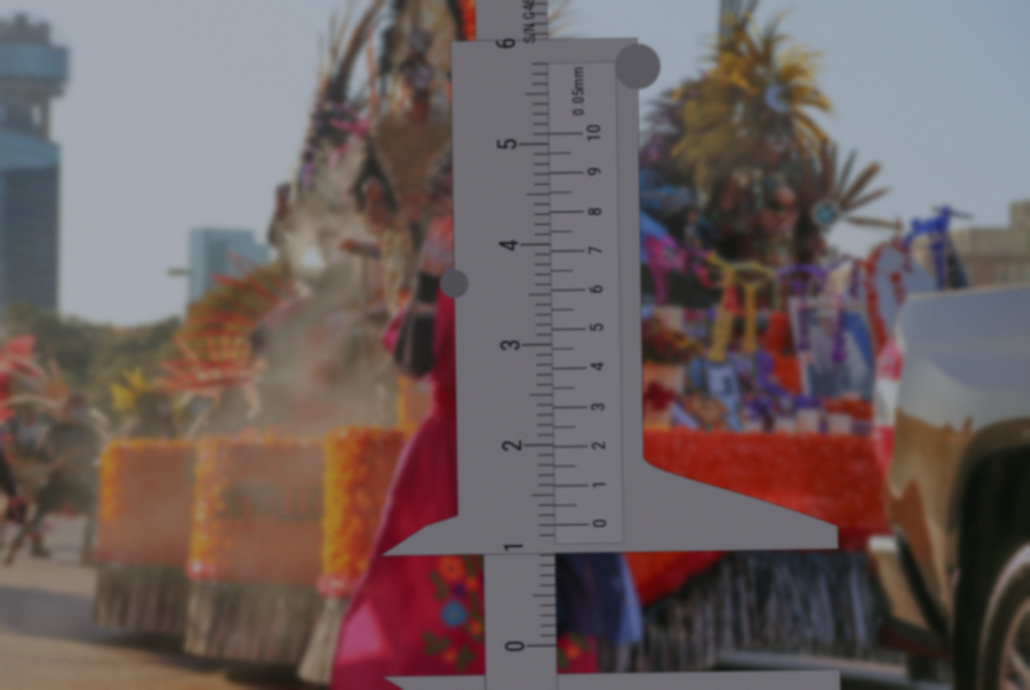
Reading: 12.0,mm
